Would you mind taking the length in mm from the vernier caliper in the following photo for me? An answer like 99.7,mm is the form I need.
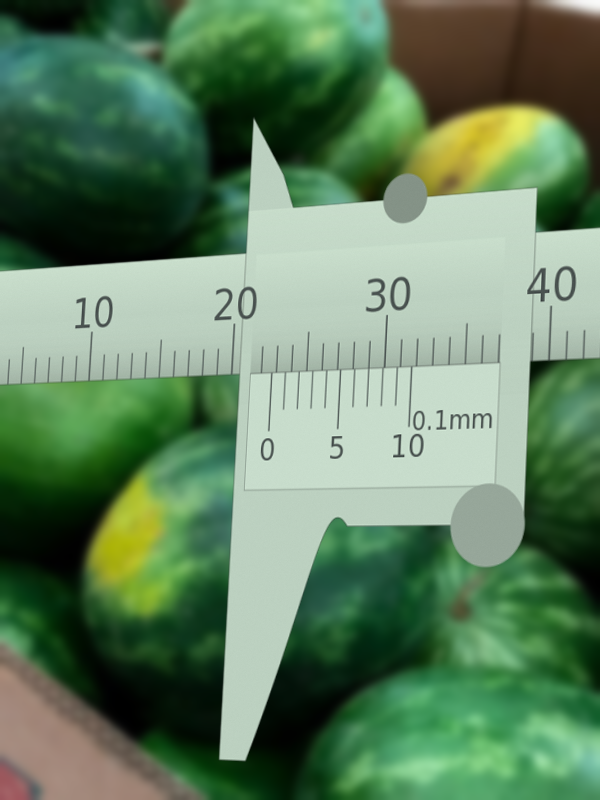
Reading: 22.7,mm
